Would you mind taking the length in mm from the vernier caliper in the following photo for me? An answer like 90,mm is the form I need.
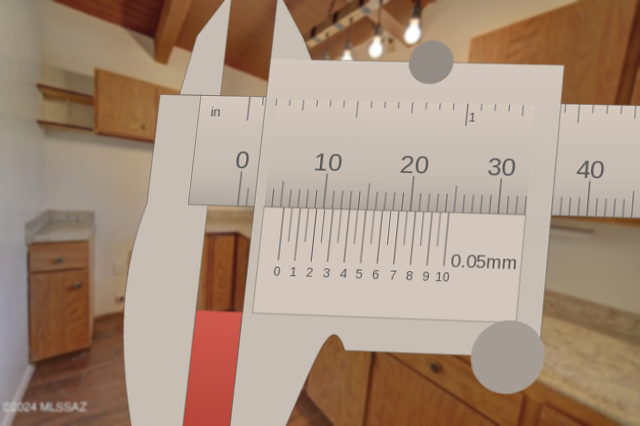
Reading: 5.4,mm
